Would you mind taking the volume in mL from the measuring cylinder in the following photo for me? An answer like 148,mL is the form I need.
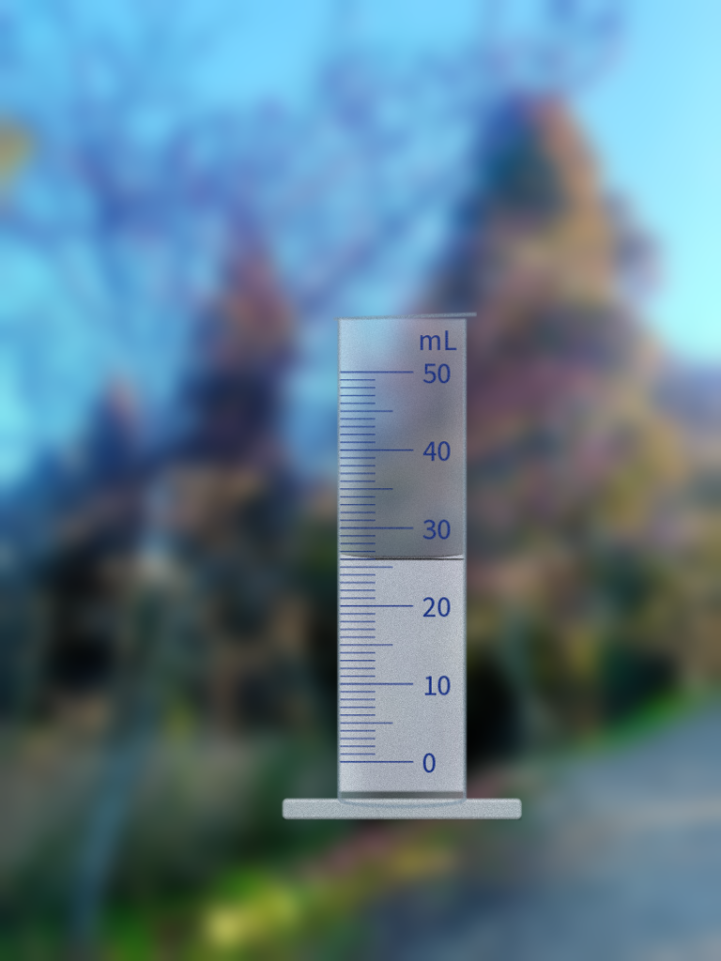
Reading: 26,mL
